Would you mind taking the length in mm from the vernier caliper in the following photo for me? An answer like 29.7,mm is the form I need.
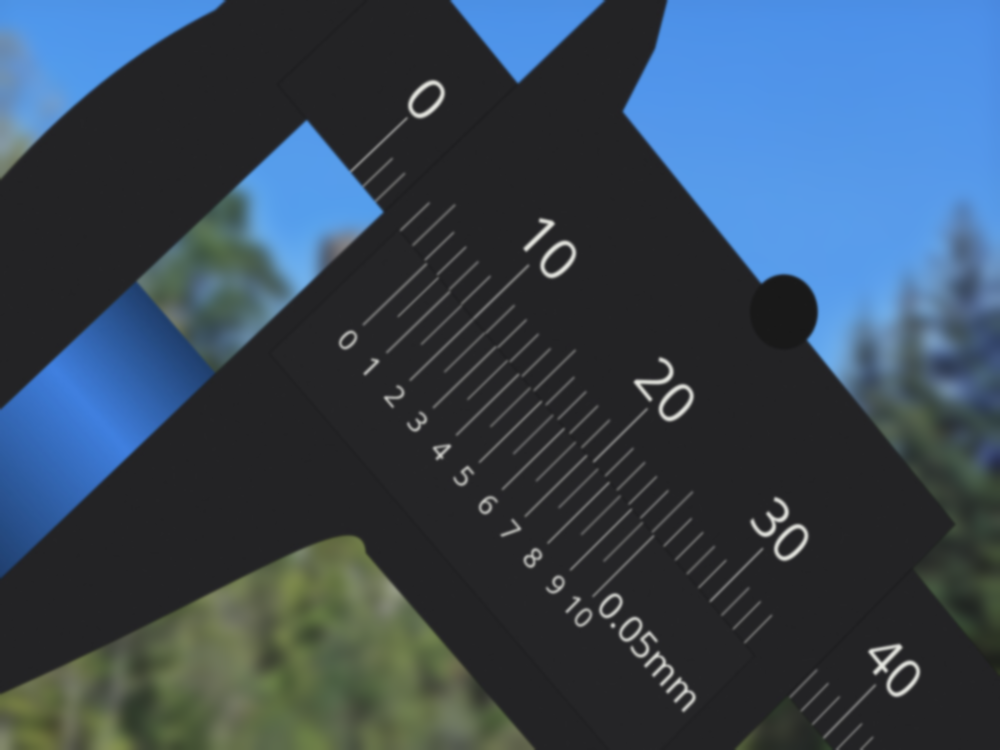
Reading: 6.2,mm
